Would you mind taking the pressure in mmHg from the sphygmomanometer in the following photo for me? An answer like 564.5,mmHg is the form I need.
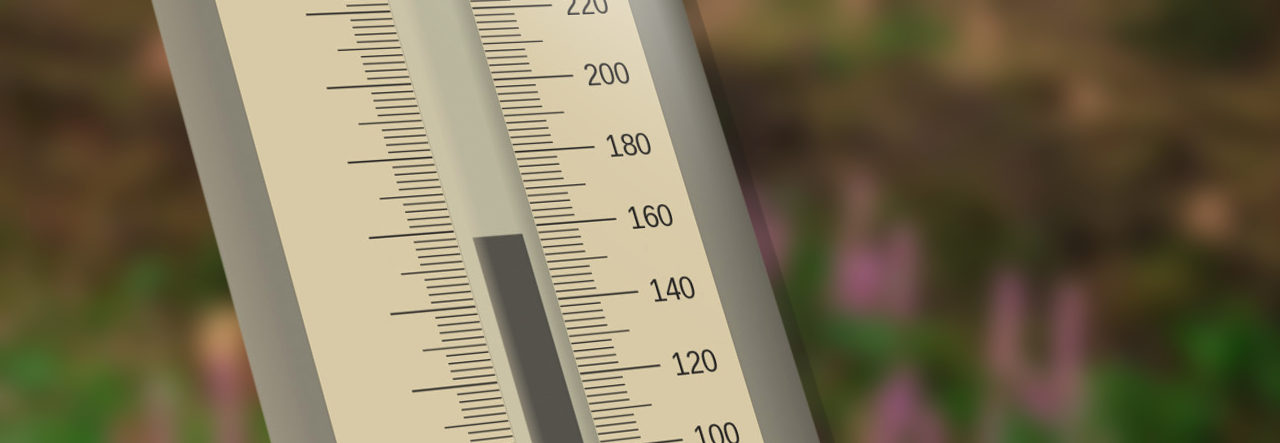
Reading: 158,mmHg
